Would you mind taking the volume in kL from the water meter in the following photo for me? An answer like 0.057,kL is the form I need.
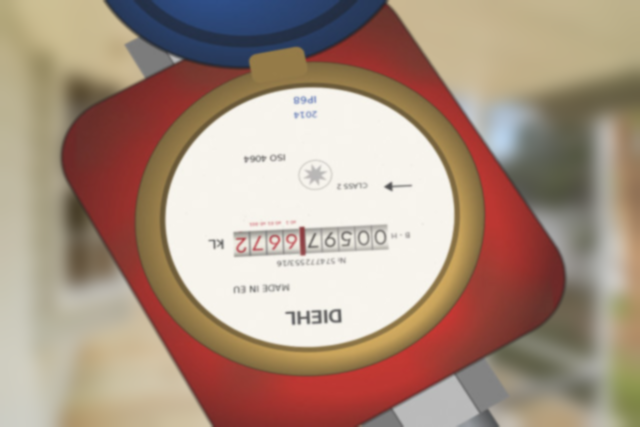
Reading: 597.6672,kL
